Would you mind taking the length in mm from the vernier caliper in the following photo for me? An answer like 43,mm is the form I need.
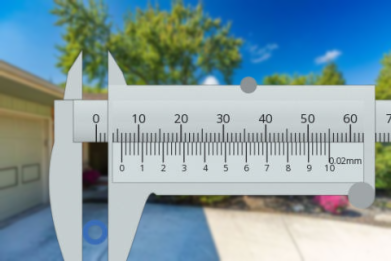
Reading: 6.0,mm
